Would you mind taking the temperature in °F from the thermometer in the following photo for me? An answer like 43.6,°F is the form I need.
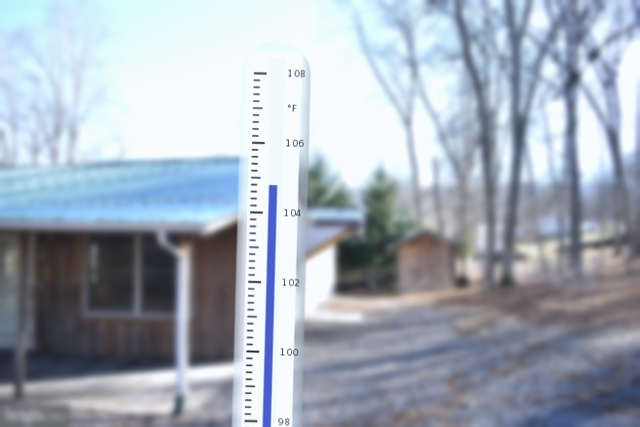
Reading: 104.8,°F
